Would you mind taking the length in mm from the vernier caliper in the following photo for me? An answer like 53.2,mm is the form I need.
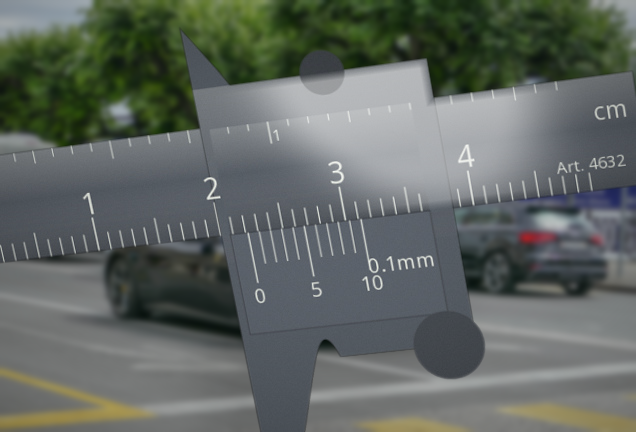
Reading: 22.2,mm
